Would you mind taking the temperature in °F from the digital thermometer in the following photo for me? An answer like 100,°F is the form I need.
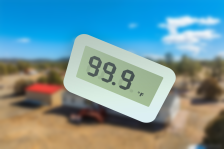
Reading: 99.9,°F
